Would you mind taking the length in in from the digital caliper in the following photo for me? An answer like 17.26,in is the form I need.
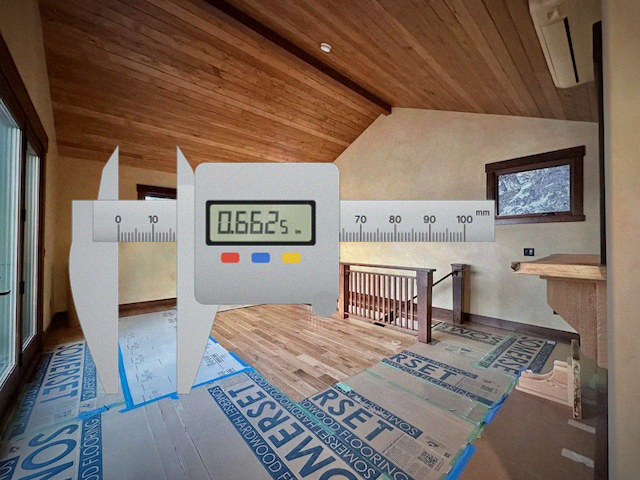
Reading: 0.6625,in
